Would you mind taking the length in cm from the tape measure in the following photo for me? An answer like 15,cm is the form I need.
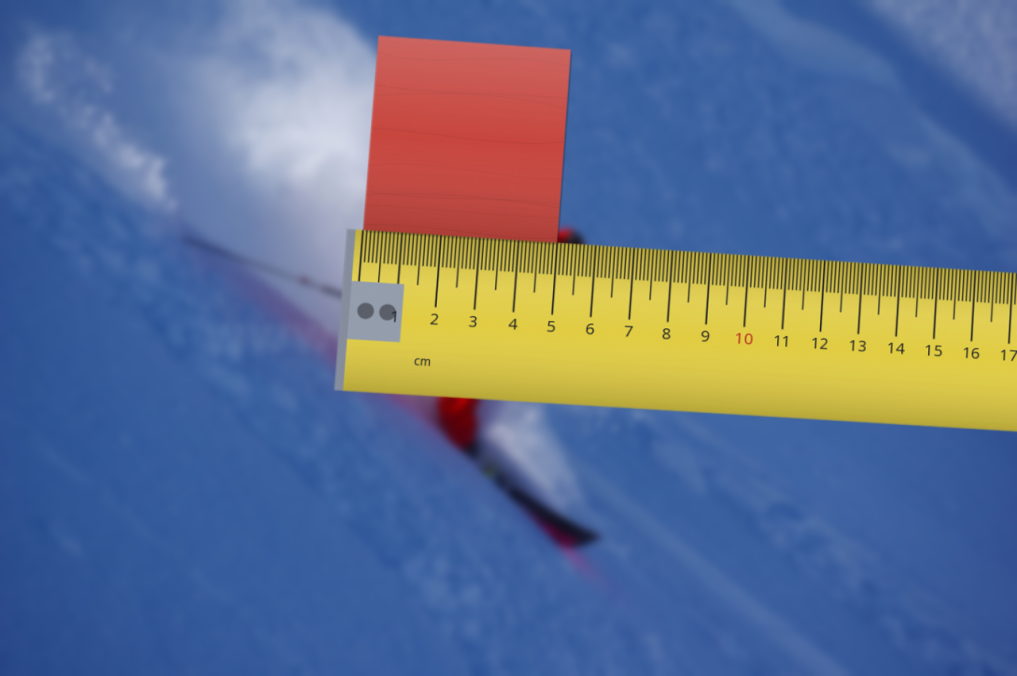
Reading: 5,cm
